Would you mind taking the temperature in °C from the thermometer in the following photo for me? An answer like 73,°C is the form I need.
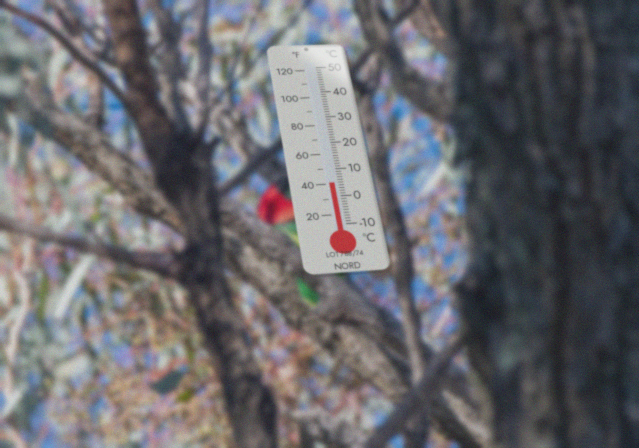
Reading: 5,°C
